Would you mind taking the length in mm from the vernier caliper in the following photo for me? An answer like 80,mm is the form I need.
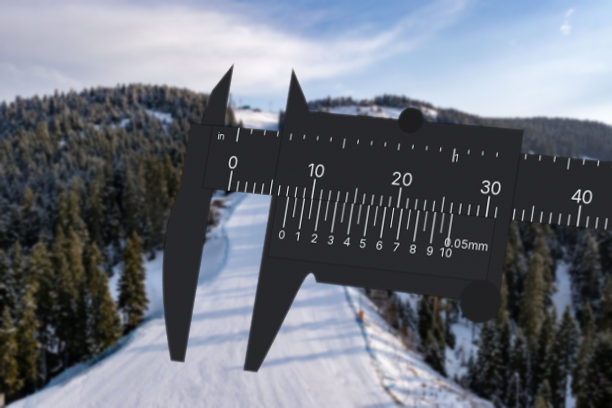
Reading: 7.2,mm
